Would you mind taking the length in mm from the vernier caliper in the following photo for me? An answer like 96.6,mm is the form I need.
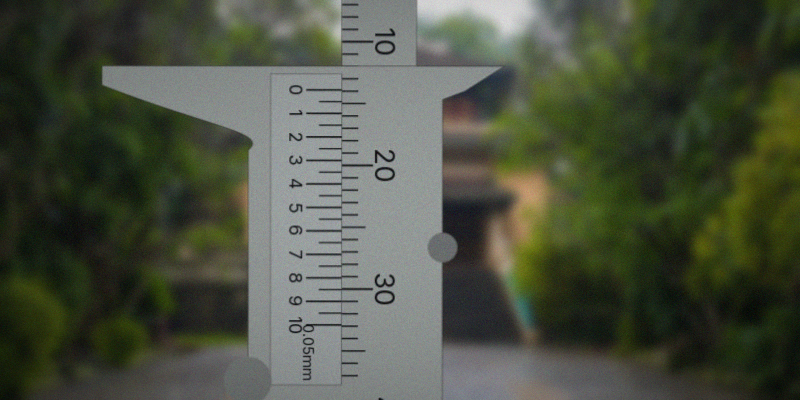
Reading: 13.9,mm
